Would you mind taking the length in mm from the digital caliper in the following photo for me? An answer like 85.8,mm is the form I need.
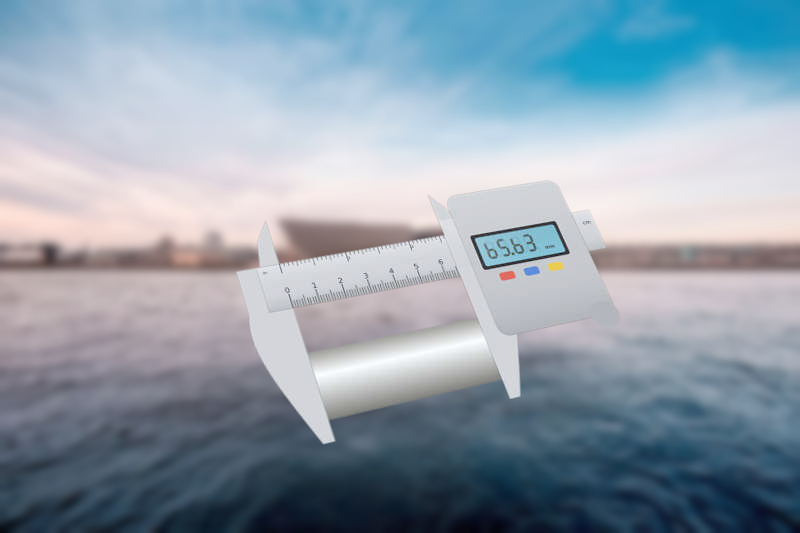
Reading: 65.63,mm
